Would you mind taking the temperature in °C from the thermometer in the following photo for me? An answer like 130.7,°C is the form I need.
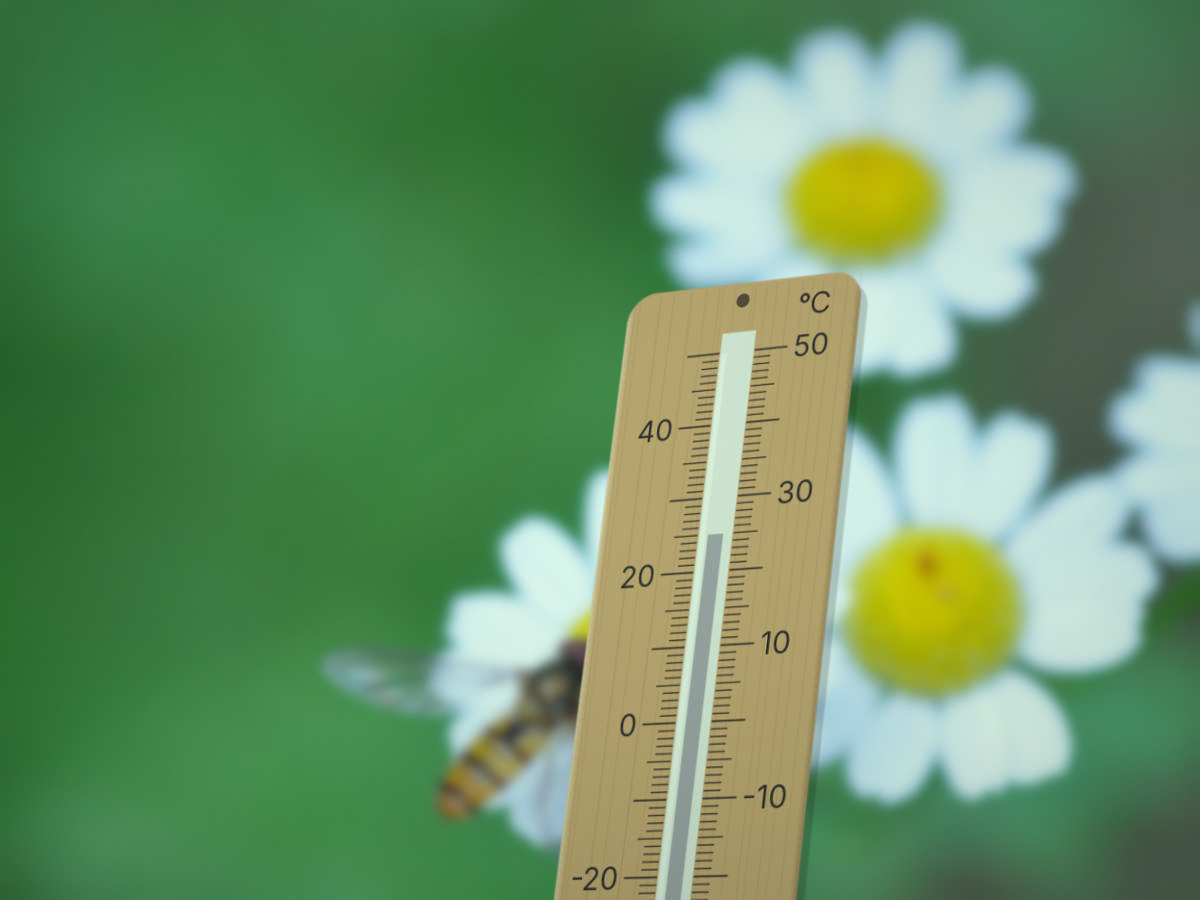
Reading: 25,°C
